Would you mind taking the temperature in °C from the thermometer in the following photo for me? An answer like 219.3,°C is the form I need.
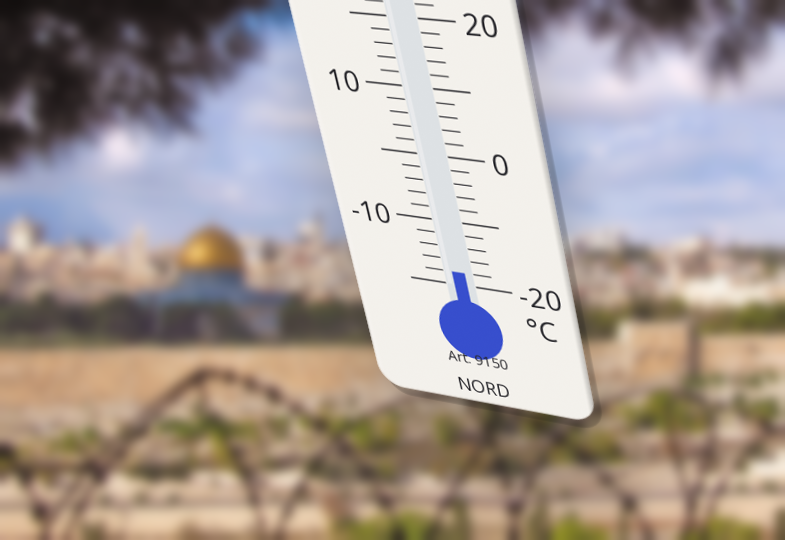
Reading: -18,°C
